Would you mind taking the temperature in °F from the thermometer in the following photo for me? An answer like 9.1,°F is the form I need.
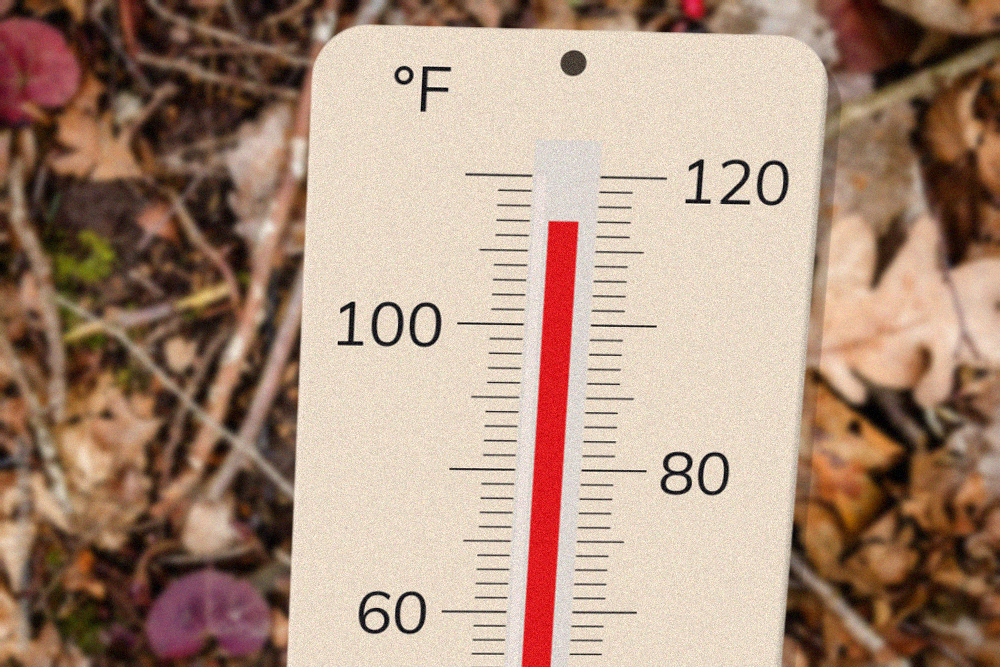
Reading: 114,°F
